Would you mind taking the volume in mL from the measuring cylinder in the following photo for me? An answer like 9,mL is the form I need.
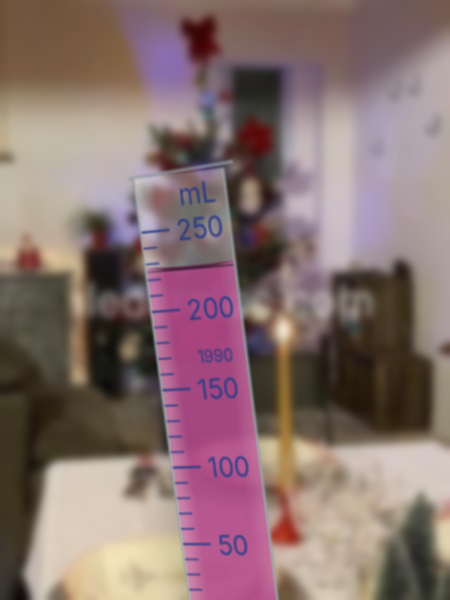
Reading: 225,mL
